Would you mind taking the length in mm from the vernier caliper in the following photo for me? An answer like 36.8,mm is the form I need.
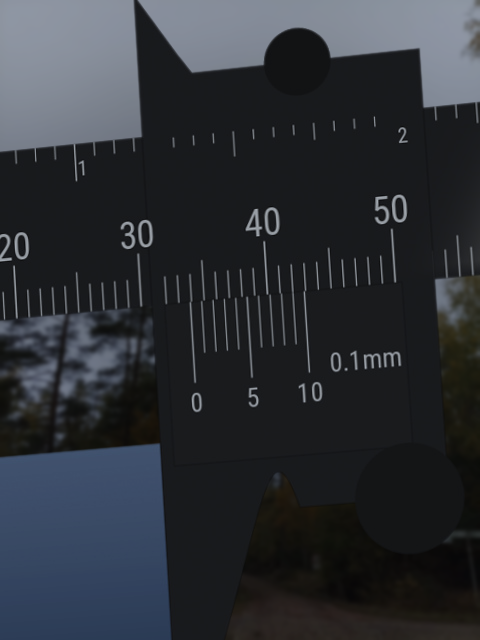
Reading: 33.9,mm
